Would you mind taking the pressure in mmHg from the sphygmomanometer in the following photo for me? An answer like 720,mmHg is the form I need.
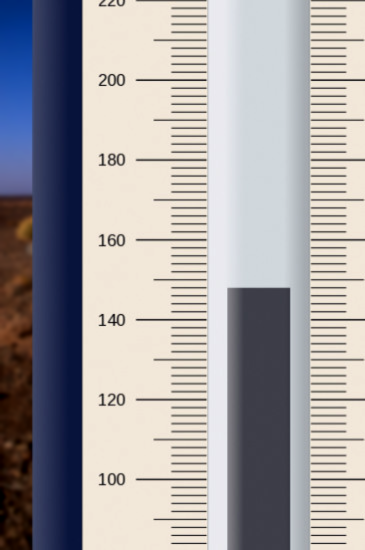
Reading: 148,mmHg
